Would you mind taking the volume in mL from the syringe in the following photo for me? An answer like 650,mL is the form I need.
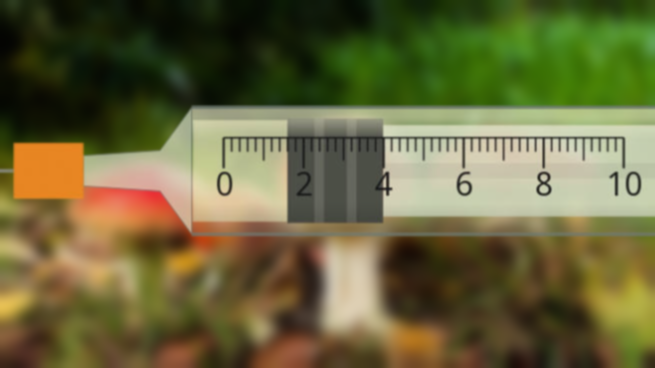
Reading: 1.6,mL
